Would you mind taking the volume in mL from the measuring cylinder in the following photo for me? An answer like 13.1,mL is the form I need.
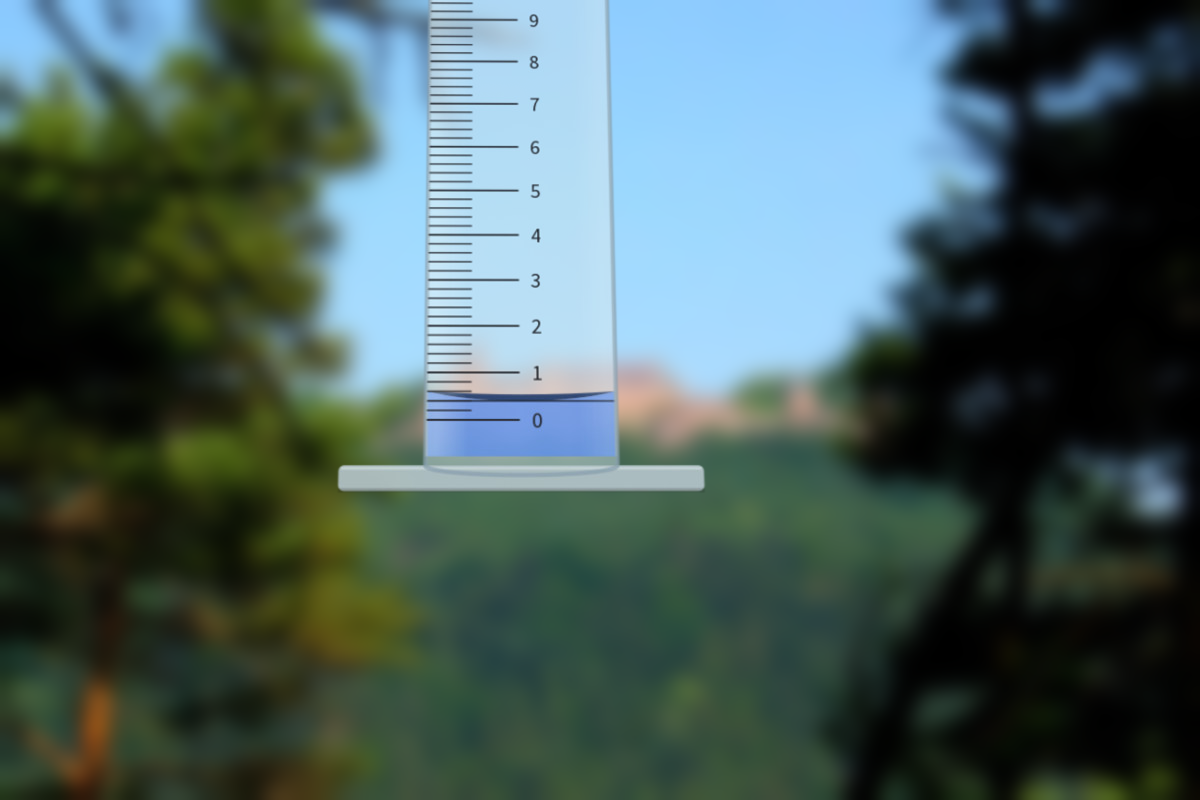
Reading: 0.4,mL
